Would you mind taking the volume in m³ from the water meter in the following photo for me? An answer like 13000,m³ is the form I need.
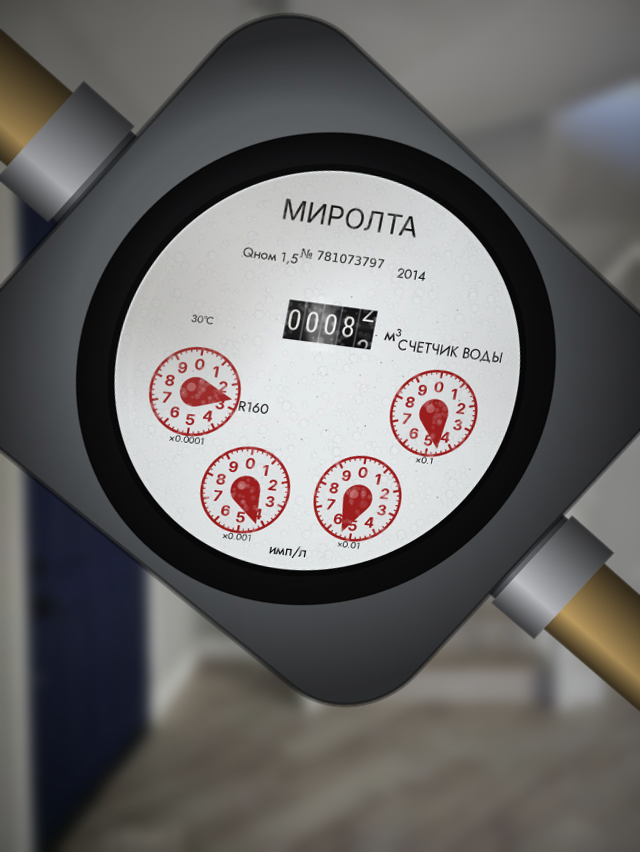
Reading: 82.4542,m³
